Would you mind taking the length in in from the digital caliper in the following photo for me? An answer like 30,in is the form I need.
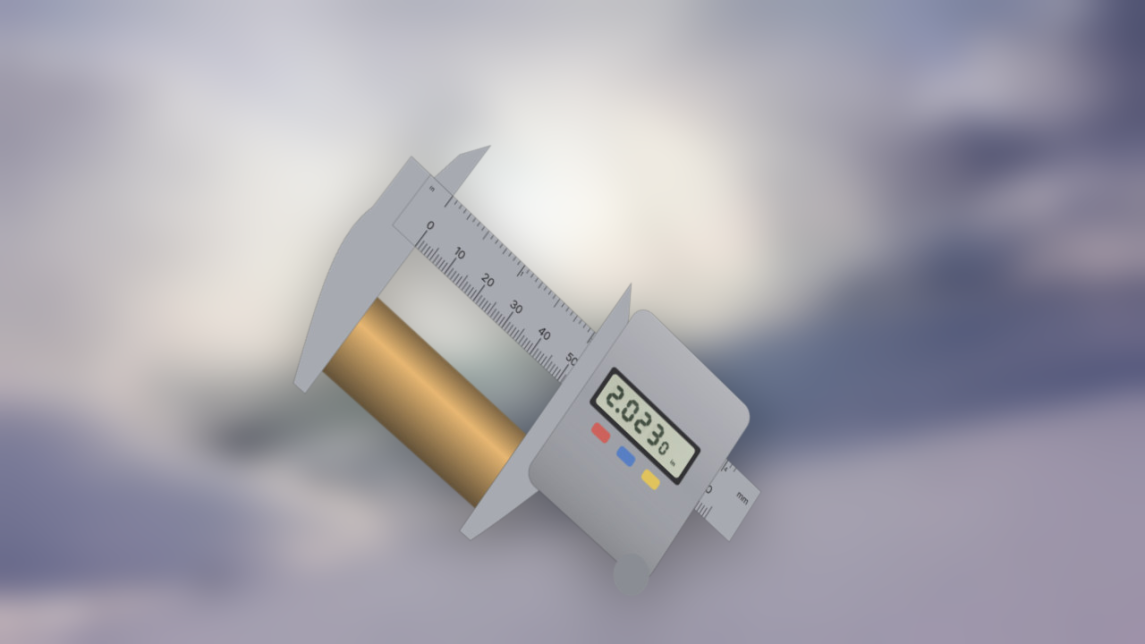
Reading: 2.0230,in
